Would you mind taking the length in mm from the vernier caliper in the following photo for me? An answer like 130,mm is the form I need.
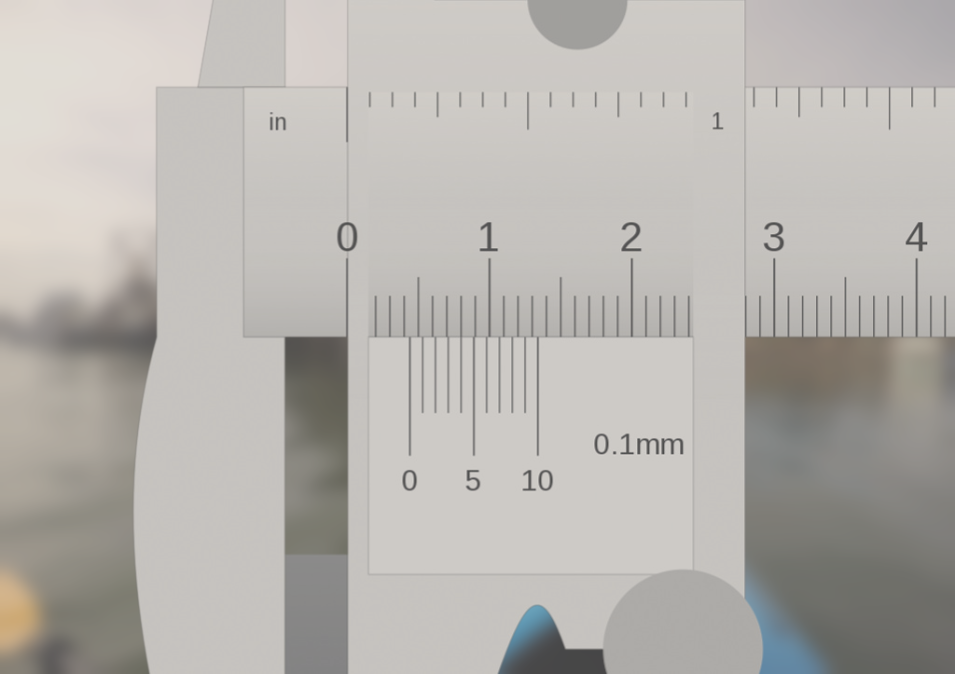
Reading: 4.4,mm
